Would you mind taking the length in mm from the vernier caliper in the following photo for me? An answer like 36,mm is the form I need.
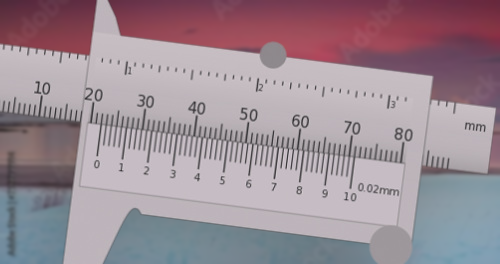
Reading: 22.0,mm
